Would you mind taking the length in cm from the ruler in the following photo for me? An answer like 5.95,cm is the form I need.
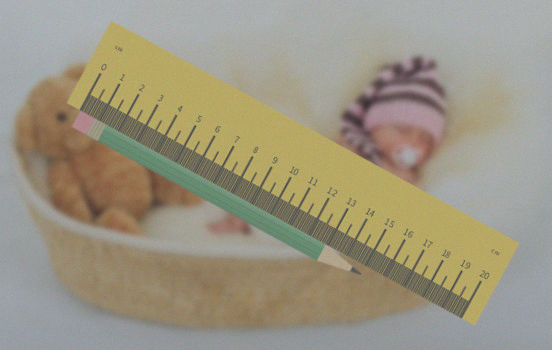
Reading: 15,cm
